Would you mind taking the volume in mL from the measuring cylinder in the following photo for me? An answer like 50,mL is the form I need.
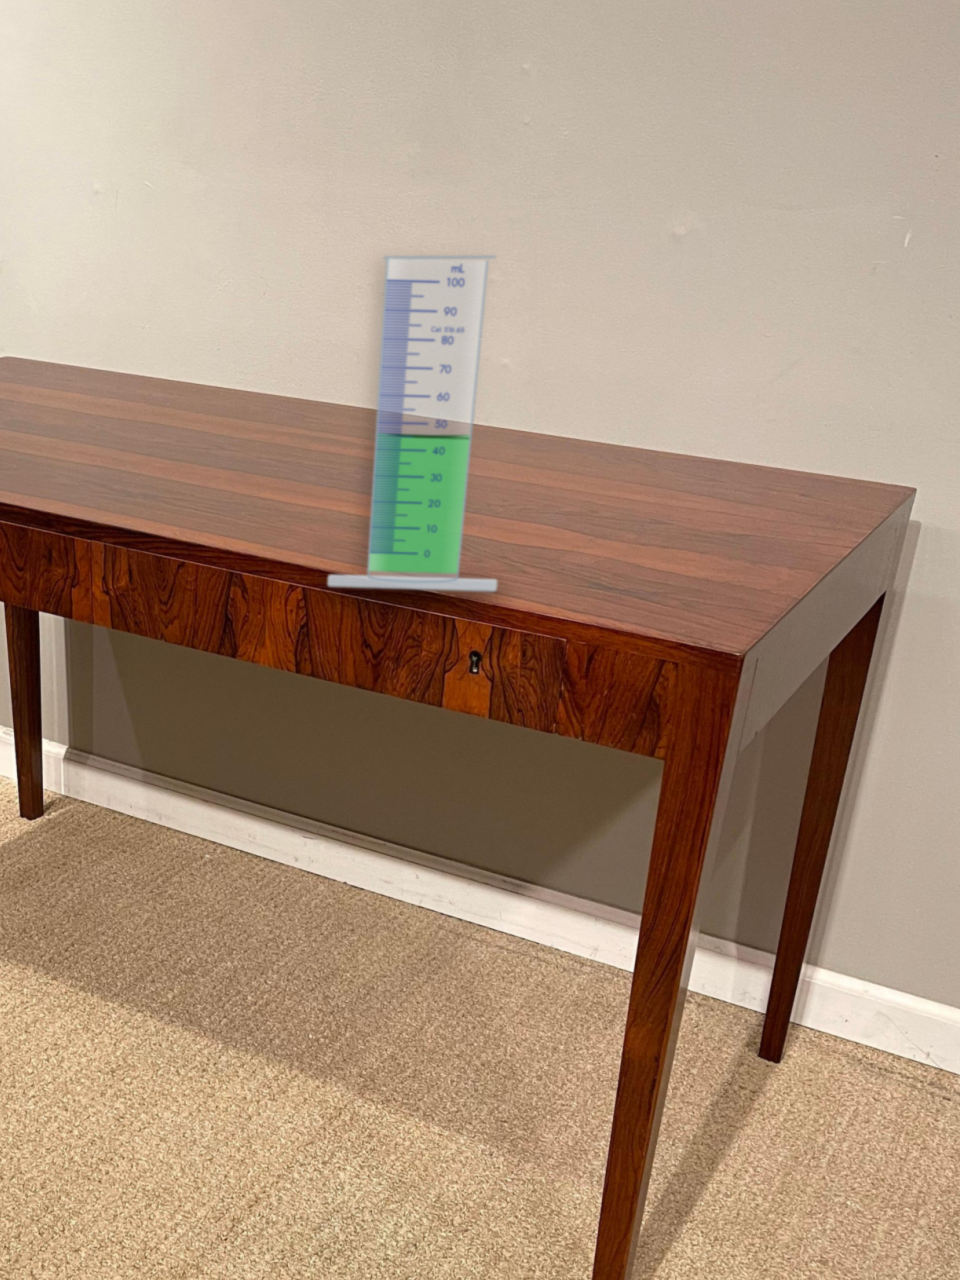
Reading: 45,mL
